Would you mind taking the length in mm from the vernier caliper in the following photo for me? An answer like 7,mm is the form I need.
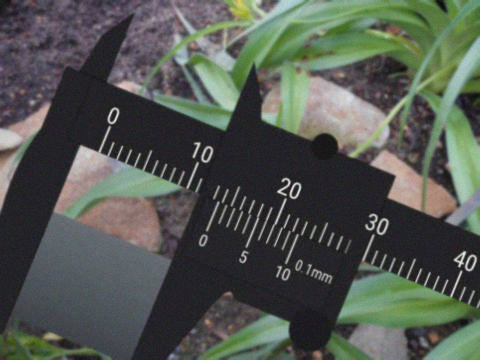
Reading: 13.6,mm
